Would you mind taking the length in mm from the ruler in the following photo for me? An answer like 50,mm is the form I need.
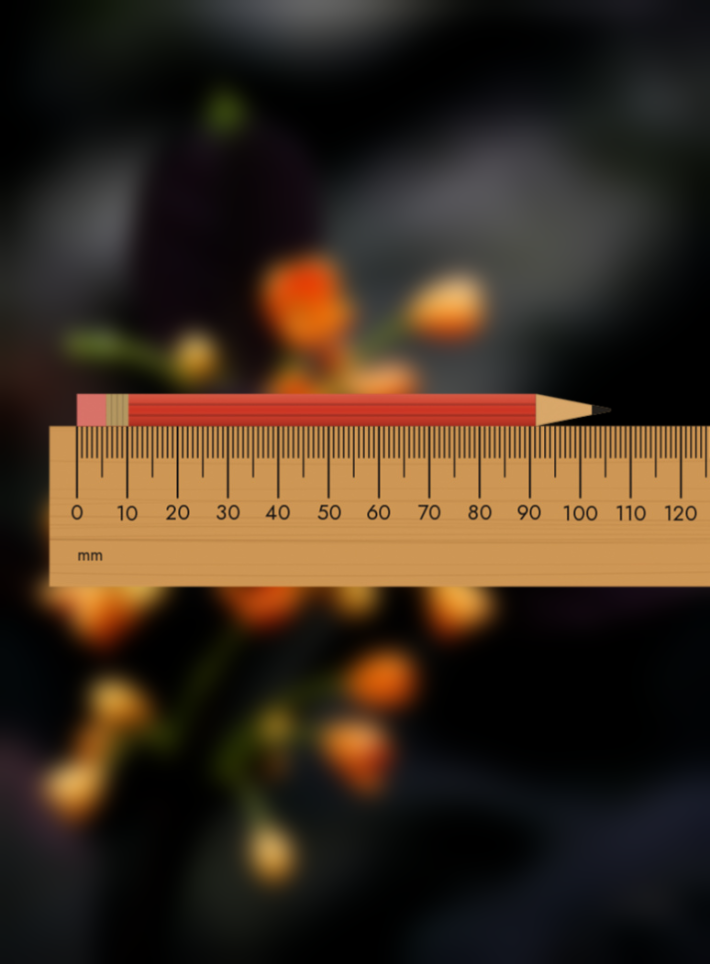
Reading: 106,mm
